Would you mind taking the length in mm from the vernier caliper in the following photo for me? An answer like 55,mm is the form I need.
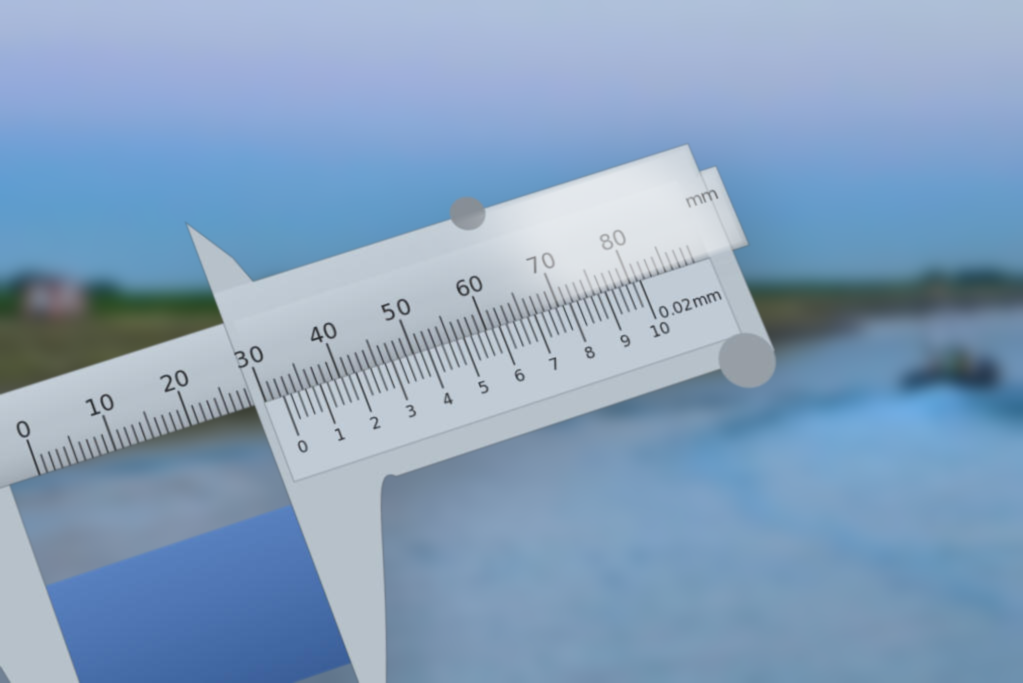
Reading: 32.4,mm
